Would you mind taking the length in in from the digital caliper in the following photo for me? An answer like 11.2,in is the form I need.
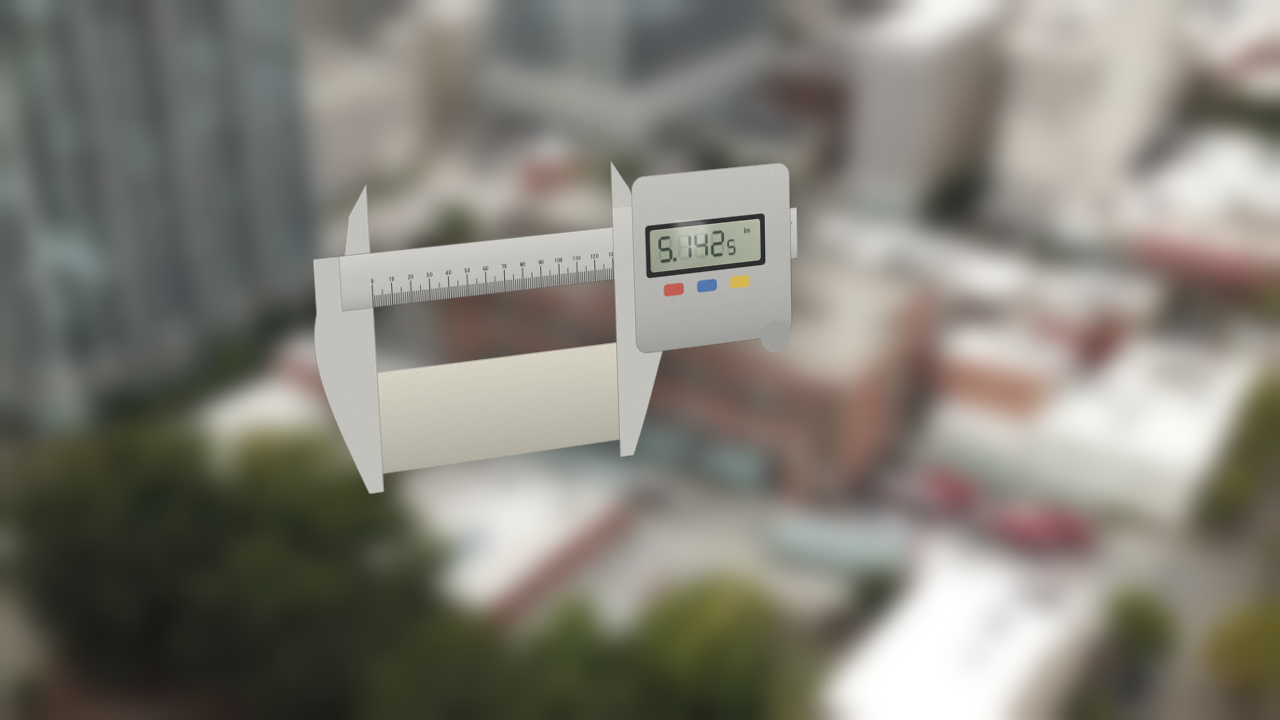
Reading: 5.1425,in
